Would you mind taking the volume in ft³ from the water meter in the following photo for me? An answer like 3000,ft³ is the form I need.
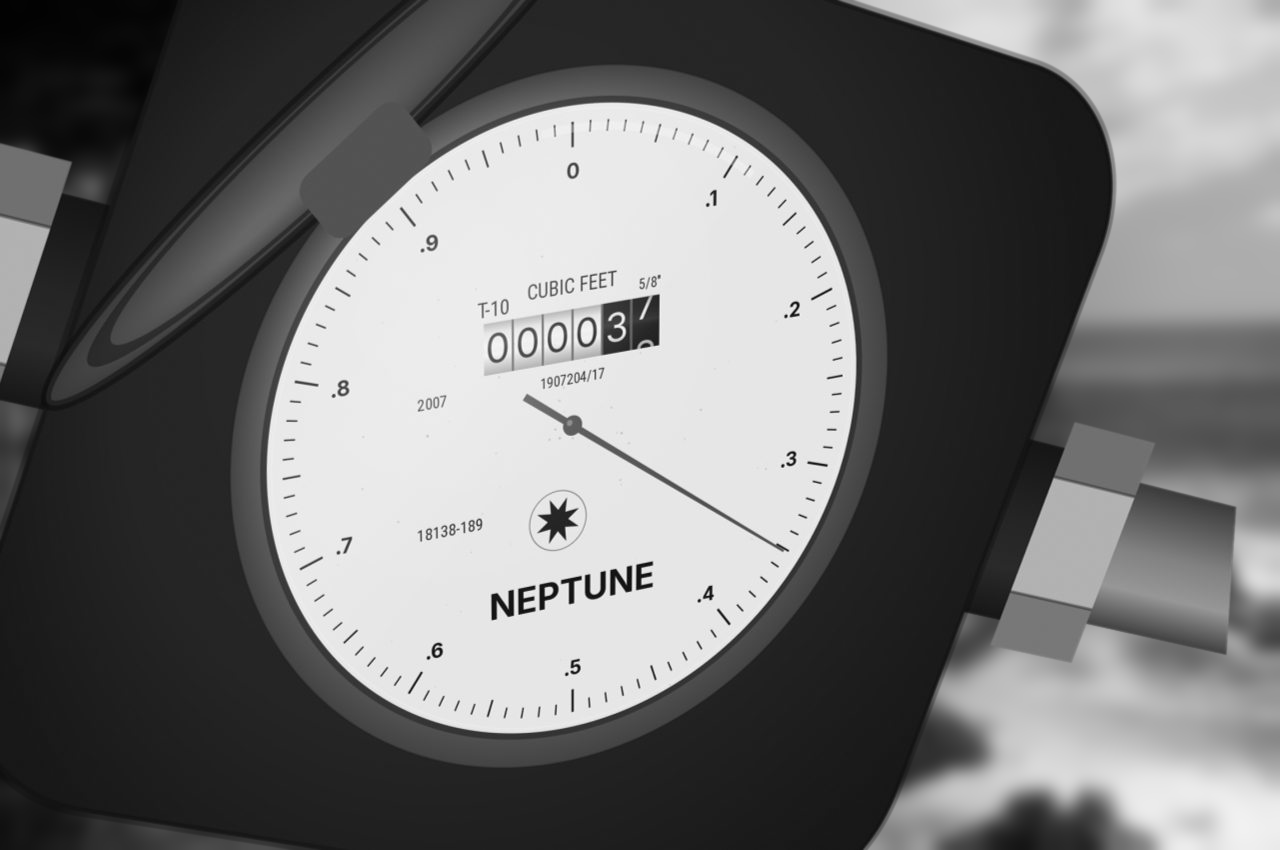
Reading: 37.35,ft³
